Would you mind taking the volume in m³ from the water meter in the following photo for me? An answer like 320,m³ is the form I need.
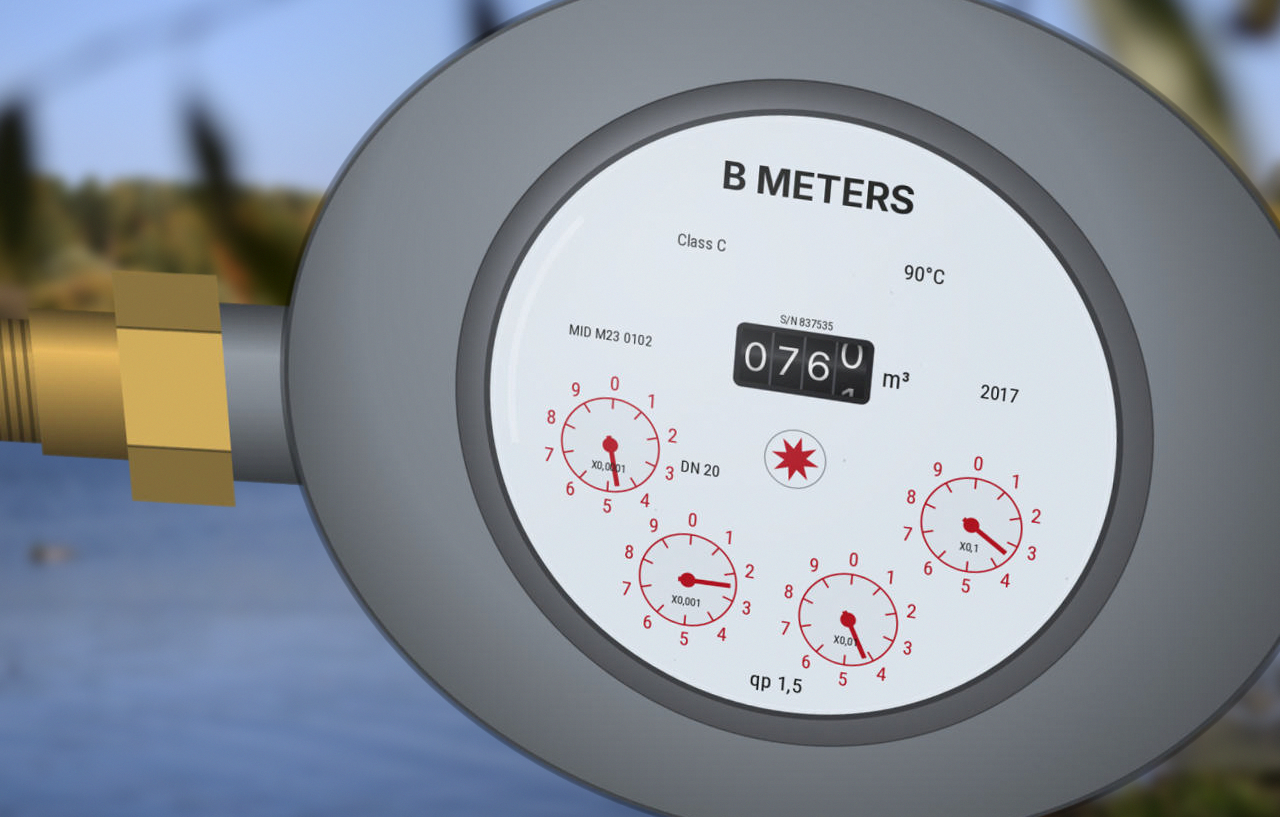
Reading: 760.3424,m³
